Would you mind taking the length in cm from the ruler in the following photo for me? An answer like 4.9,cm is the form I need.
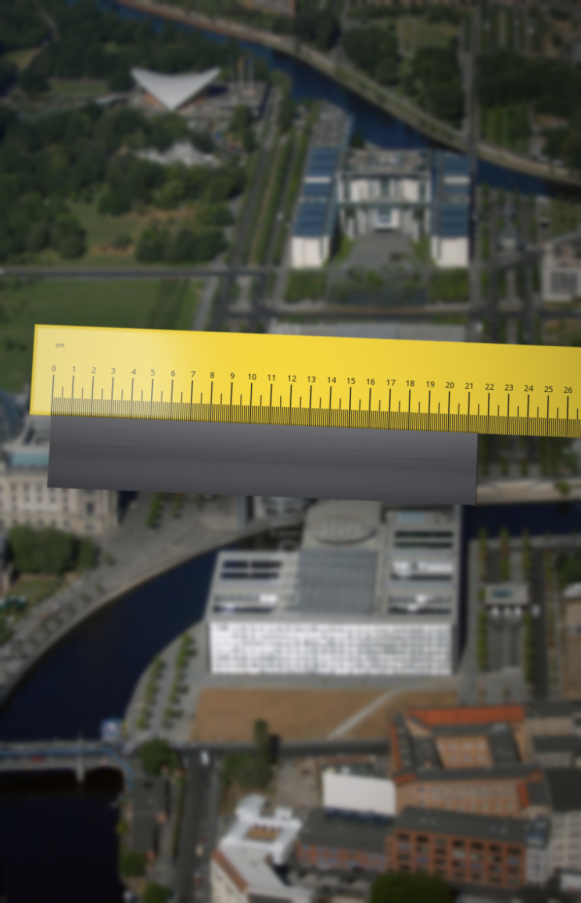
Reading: 21.5,cm
